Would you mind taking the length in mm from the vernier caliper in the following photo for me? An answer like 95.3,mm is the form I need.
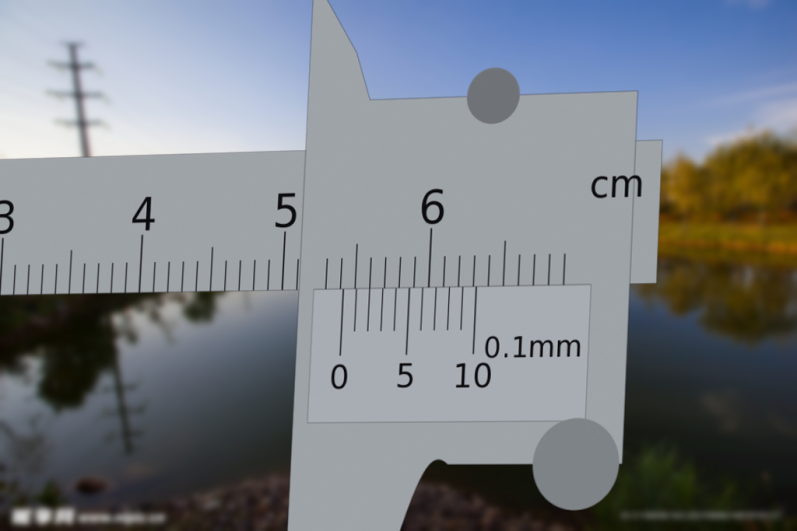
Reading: 54.2,mm
